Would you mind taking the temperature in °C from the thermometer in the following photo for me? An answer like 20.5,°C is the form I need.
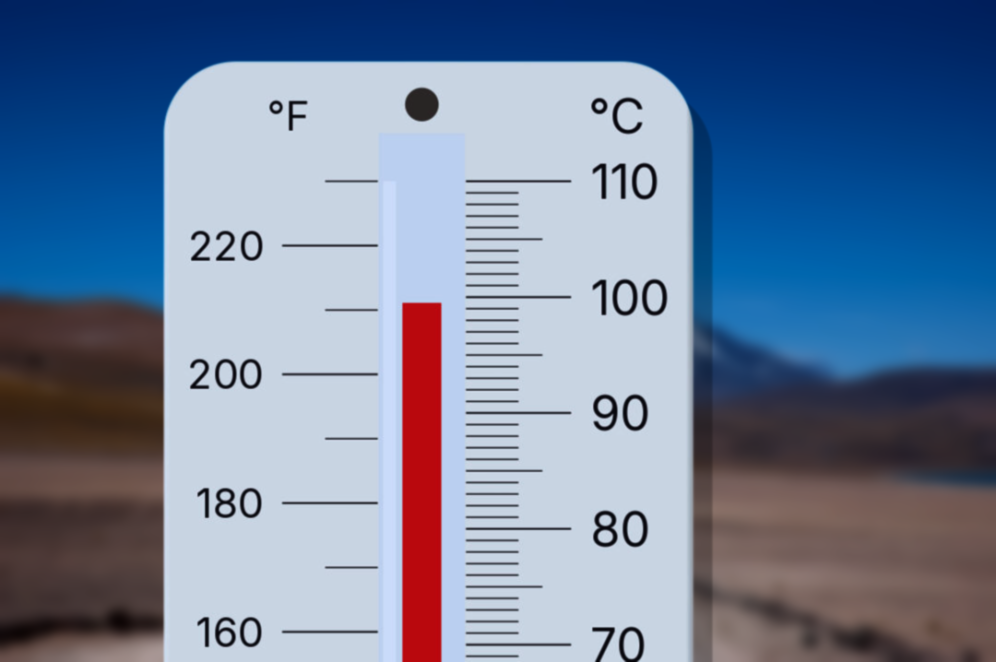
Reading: 99.5,°C
